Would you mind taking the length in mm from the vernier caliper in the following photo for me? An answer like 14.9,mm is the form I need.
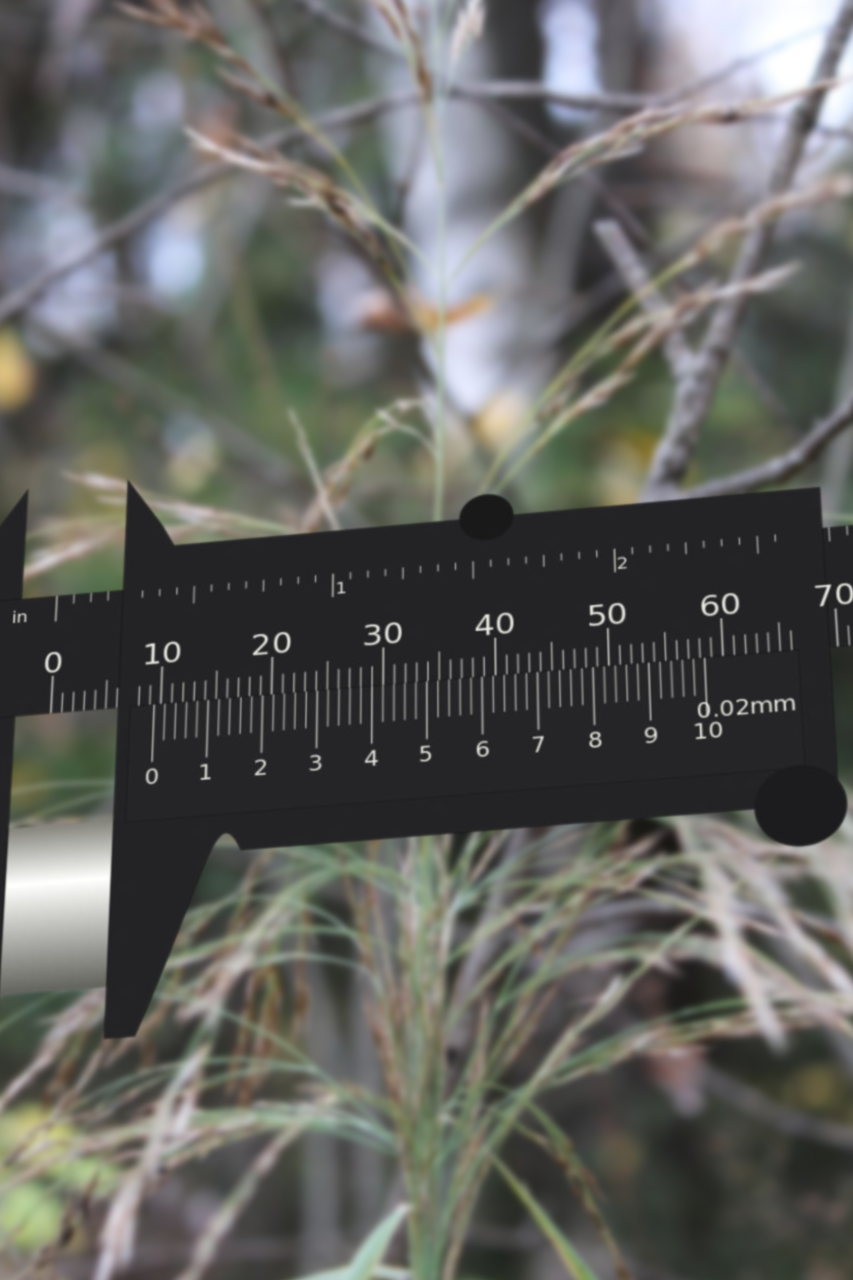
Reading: 9.4,mm
